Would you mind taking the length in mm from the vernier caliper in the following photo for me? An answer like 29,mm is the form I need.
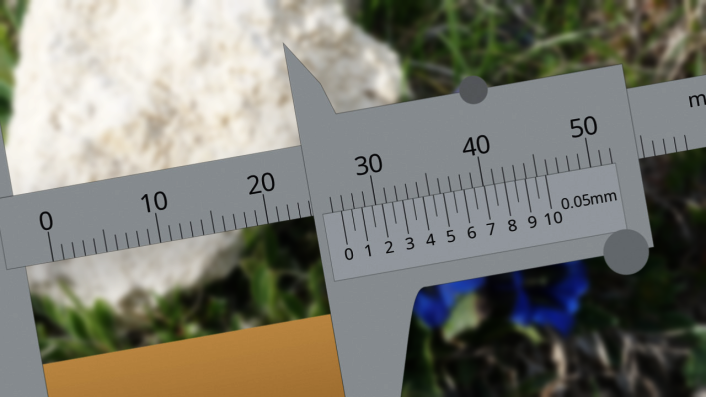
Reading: 26.8,mm
